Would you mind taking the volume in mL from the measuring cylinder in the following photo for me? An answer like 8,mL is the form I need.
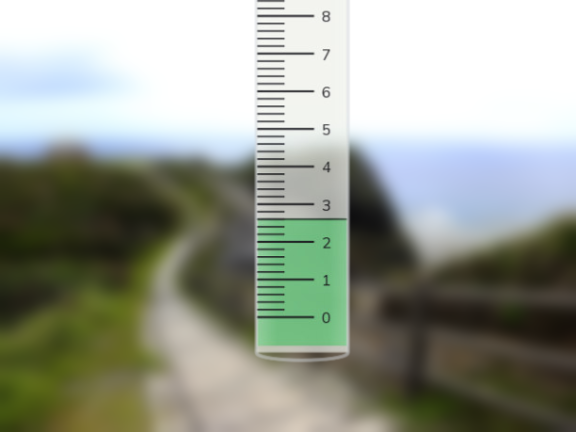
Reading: 2.6,mL
